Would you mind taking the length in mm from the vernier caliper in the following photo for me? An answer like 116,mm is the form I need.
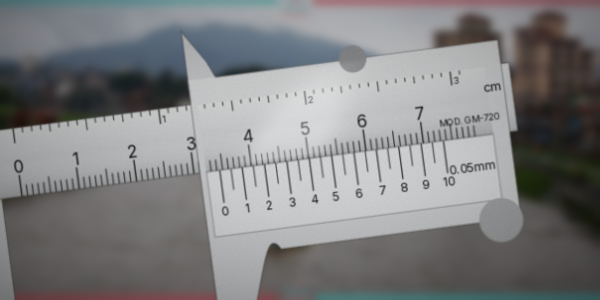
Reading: 34.5,mm
